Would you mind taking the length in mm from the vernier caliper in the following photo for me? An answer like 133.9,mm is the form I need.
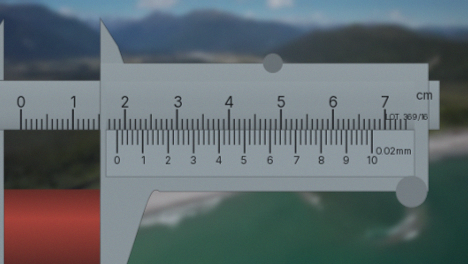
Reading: 18.5,mm
